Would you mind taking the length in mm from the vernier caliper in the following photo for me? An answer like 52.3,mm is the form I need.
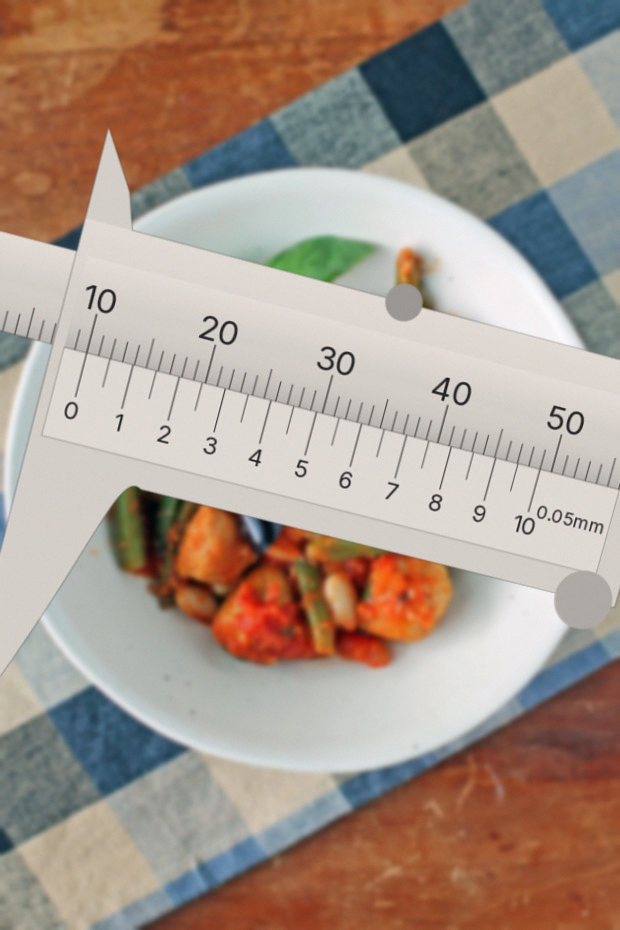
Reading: 10.0,mm
